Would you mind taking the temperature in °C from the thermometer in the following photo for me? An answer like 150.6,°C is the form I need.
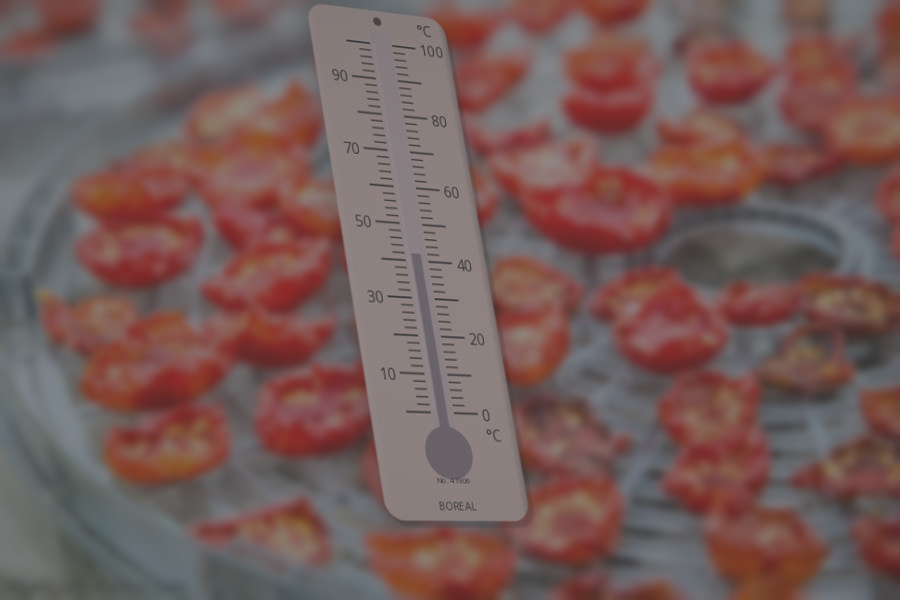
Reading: 42,°C
